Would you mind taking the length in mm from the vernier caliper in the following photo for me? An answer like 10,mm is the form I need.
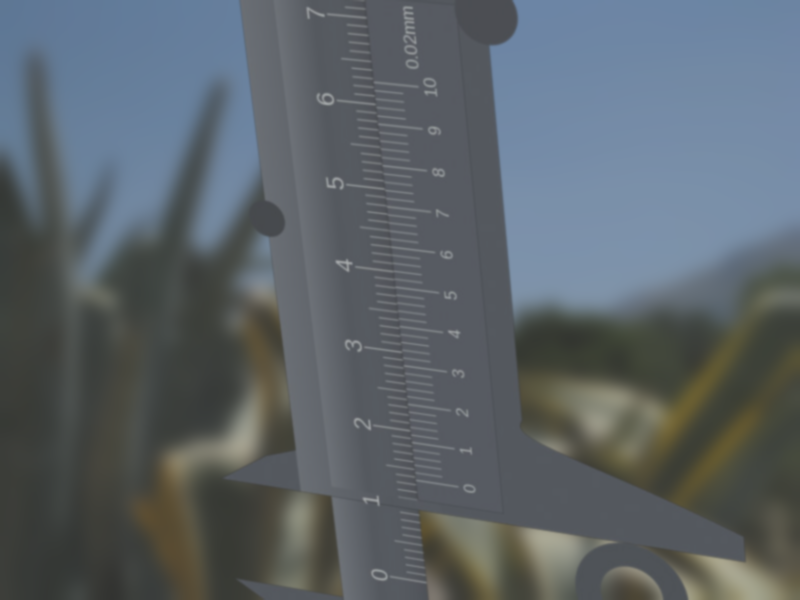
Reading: 13.6,mm
